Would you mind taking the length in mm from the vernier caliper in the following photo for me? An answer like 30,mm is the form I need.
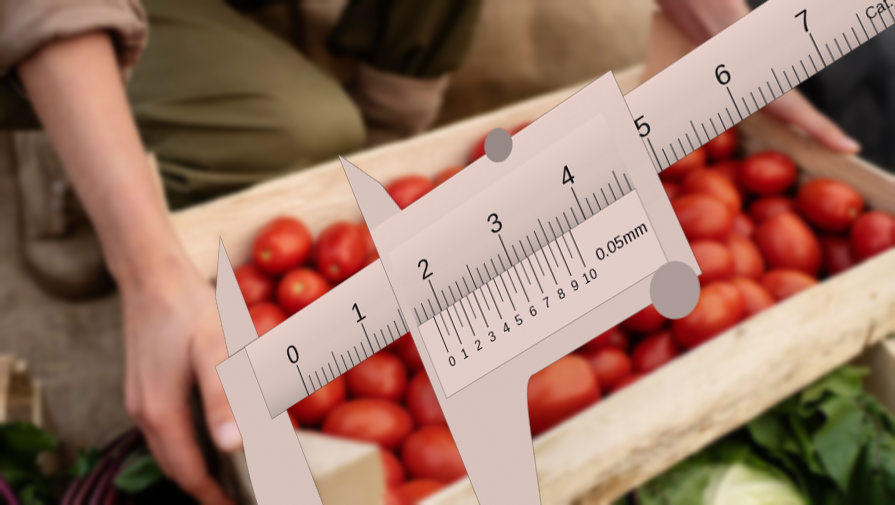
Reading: 18.8,mm
